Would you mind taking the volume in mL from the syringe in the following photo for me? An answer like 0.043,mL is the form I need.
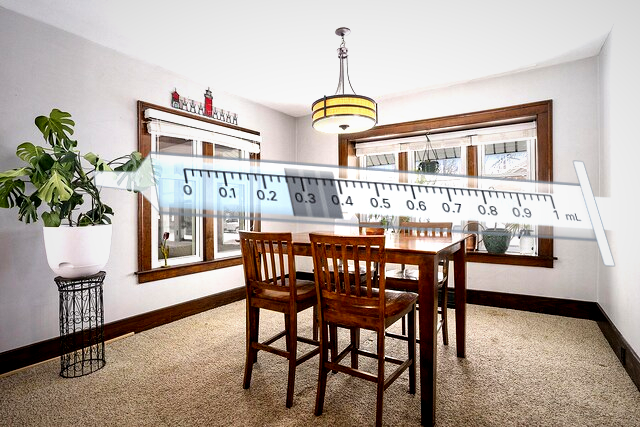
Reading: 0.26,mL
